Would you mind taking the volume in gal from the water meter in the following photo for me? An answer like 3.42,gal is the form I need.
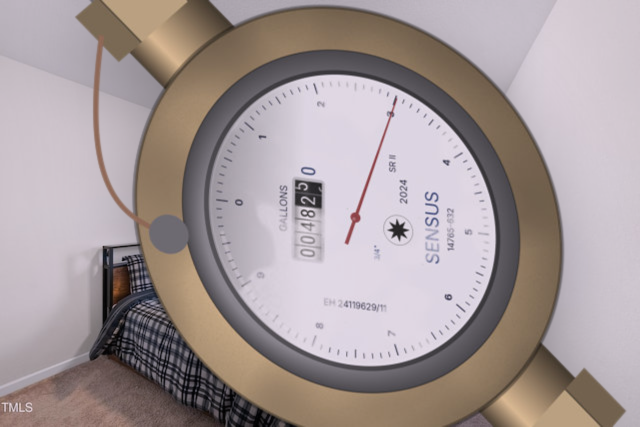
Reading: 48253.0,gal
